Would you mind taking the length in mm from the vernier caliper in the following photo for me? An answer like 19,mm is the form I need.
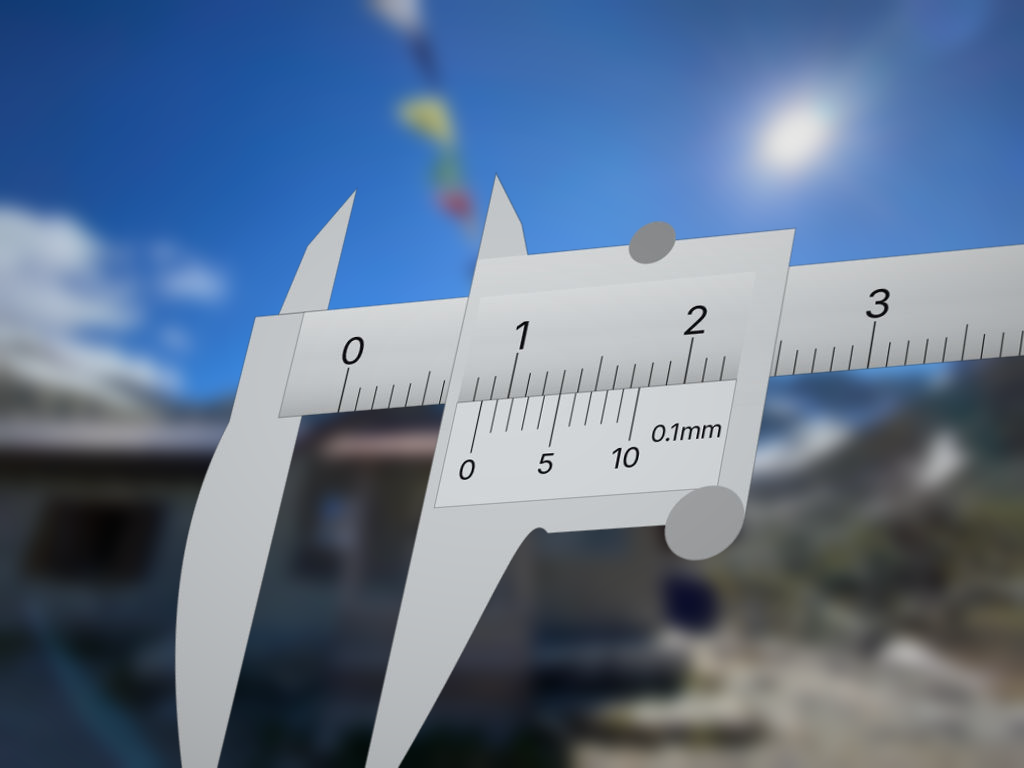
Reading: 8.5,mm
